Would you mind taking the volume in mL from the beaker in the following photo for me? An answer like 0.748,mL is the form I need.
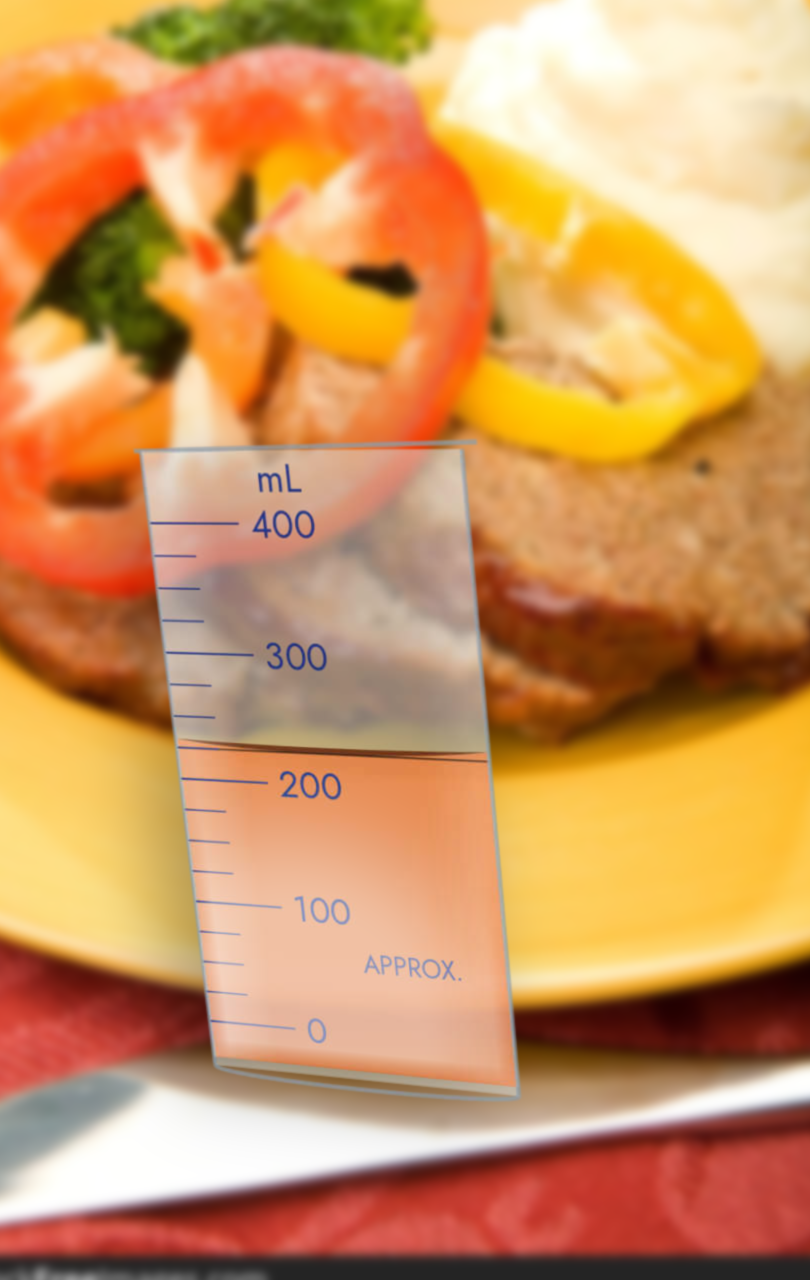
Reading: 225,mL
